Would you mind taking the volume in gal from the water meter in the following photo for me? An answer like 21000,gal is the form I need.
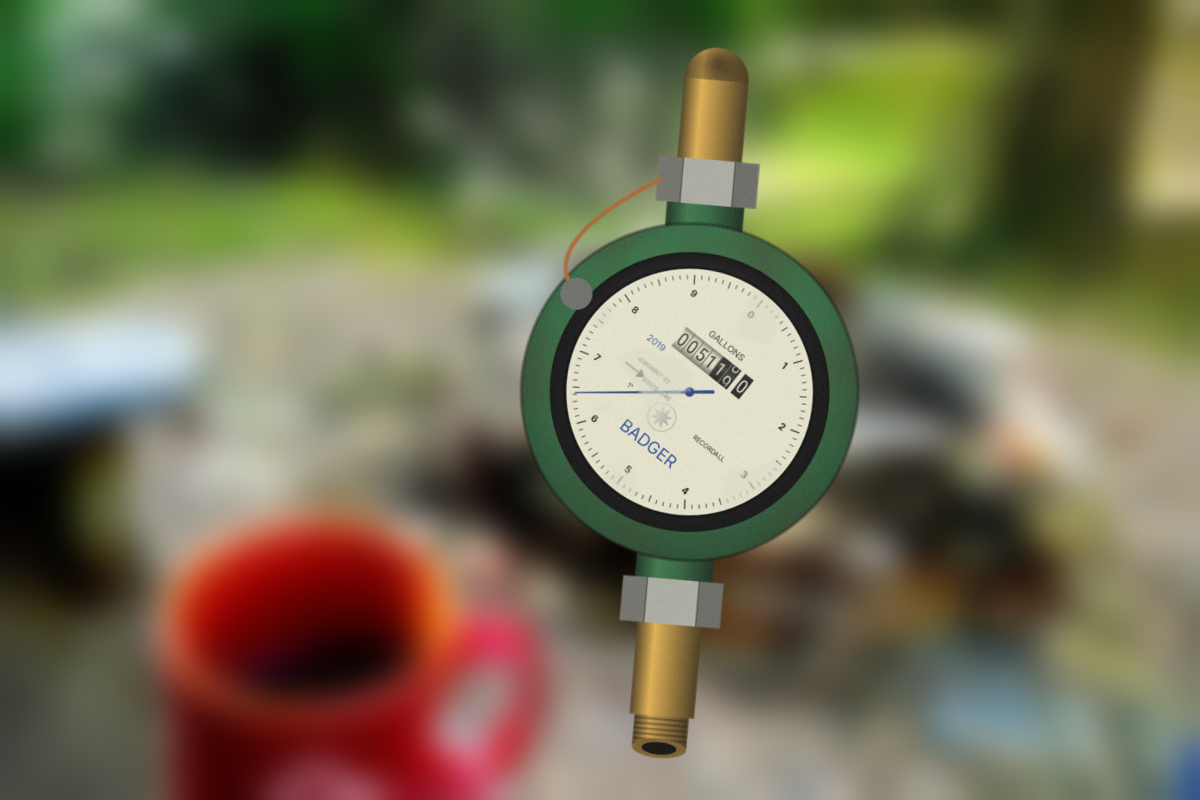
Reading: 51186.4,gal
